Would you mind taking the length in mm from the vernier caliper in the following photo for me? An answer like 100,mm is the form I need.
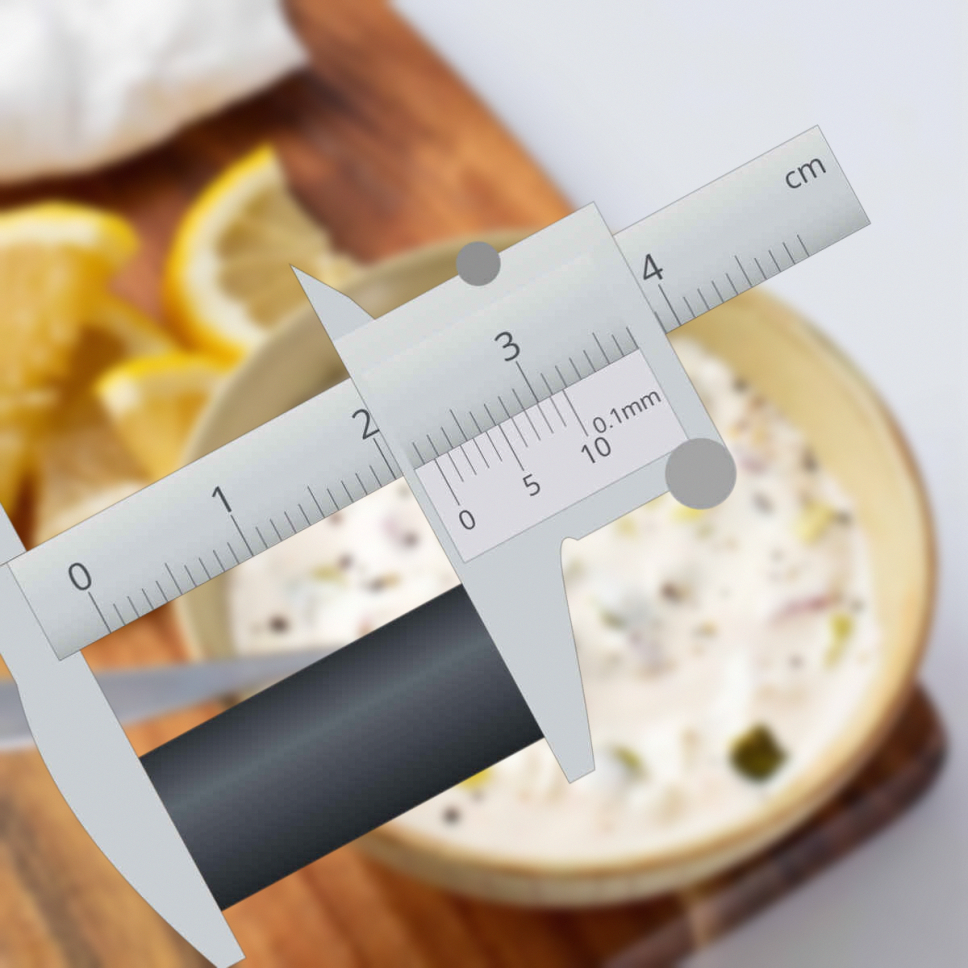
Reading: 22.7,mm
